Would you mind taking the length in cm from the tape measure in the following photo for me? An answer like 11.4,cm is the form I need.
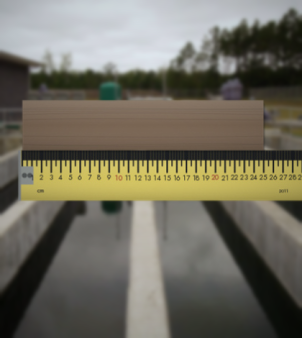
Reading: 25,cm
